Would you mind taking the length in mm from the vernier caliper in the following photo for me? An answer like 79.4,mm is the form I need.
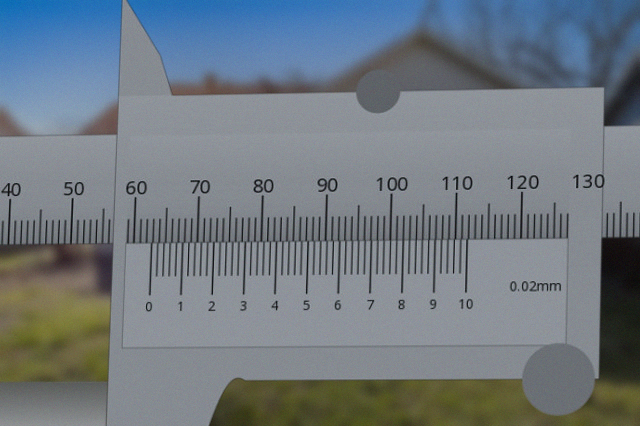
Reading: 62.8,mm
